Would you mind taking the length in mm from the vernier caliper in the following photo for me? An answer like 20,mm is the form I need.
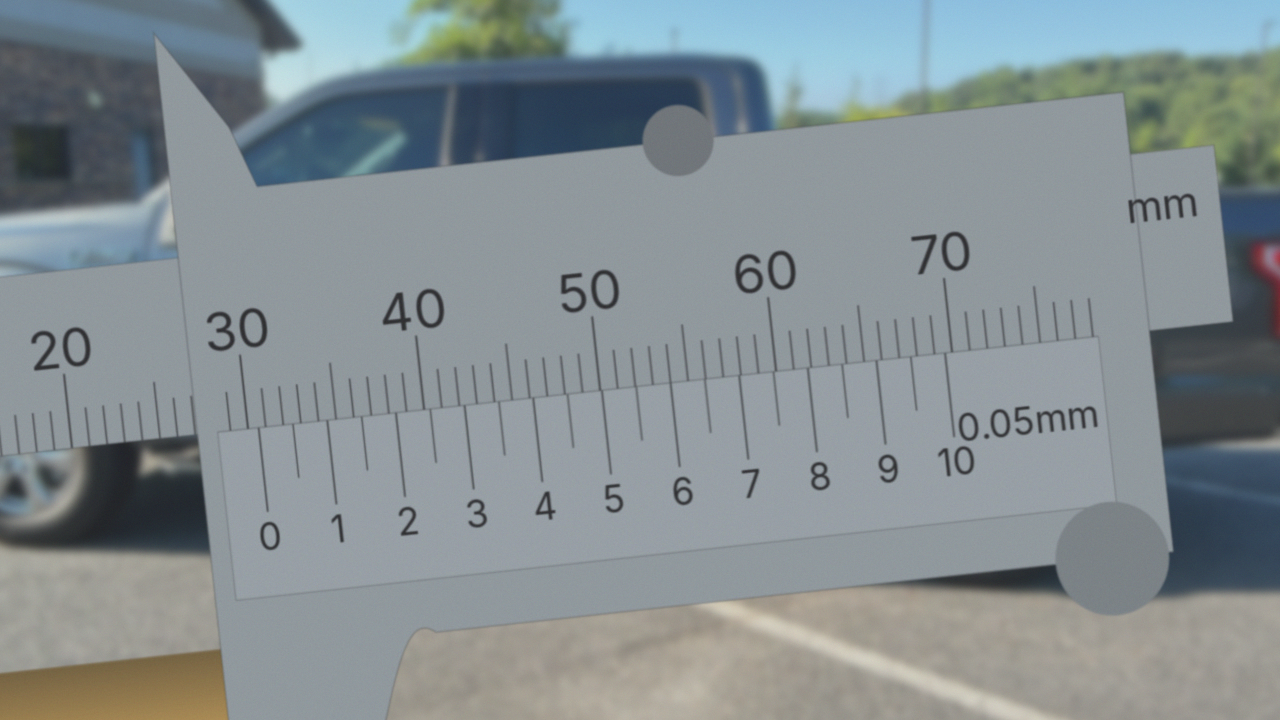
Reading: 30.6,mm
